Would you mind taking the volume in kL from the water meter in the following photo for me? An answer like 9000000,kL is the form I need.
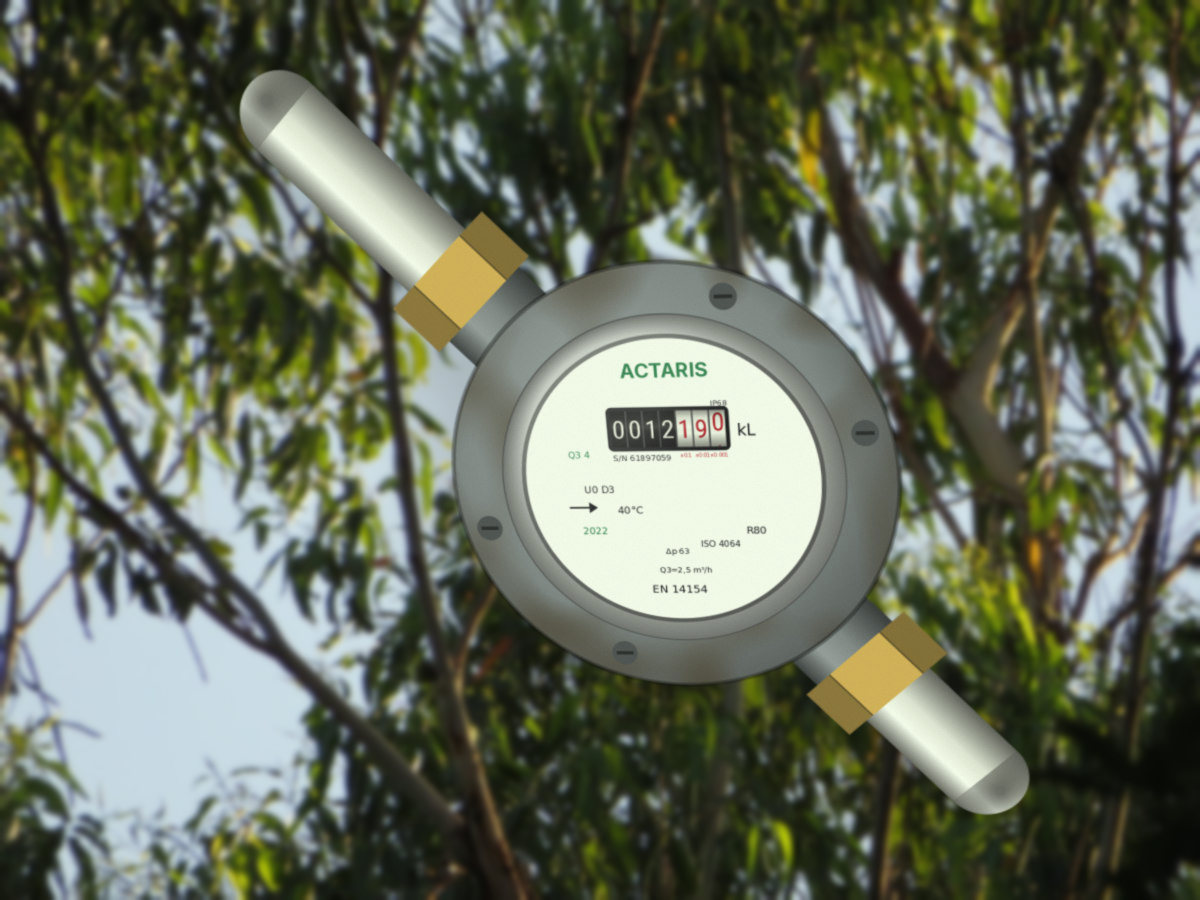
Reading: 12.190,kL
